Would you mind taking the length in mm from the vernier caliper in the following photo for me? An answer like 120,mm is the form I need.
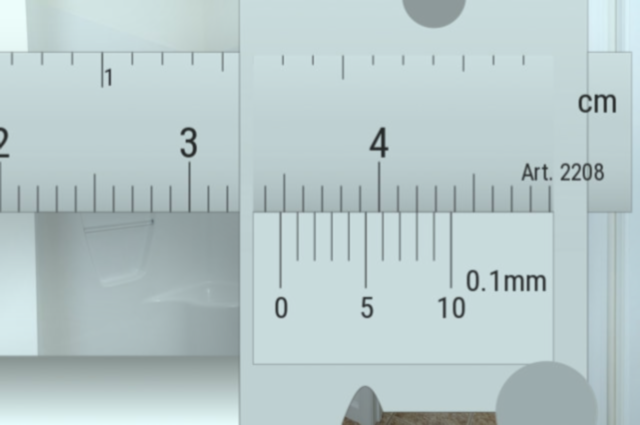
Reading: 34.8,mm
